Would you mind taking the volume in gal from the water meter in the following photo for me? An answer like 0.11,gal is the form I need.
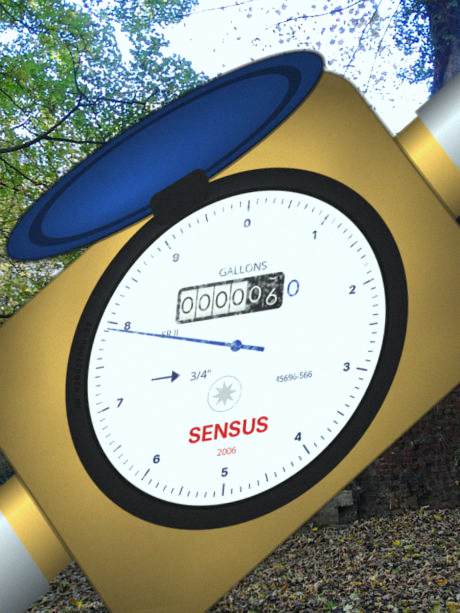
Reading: 57.9,gal
